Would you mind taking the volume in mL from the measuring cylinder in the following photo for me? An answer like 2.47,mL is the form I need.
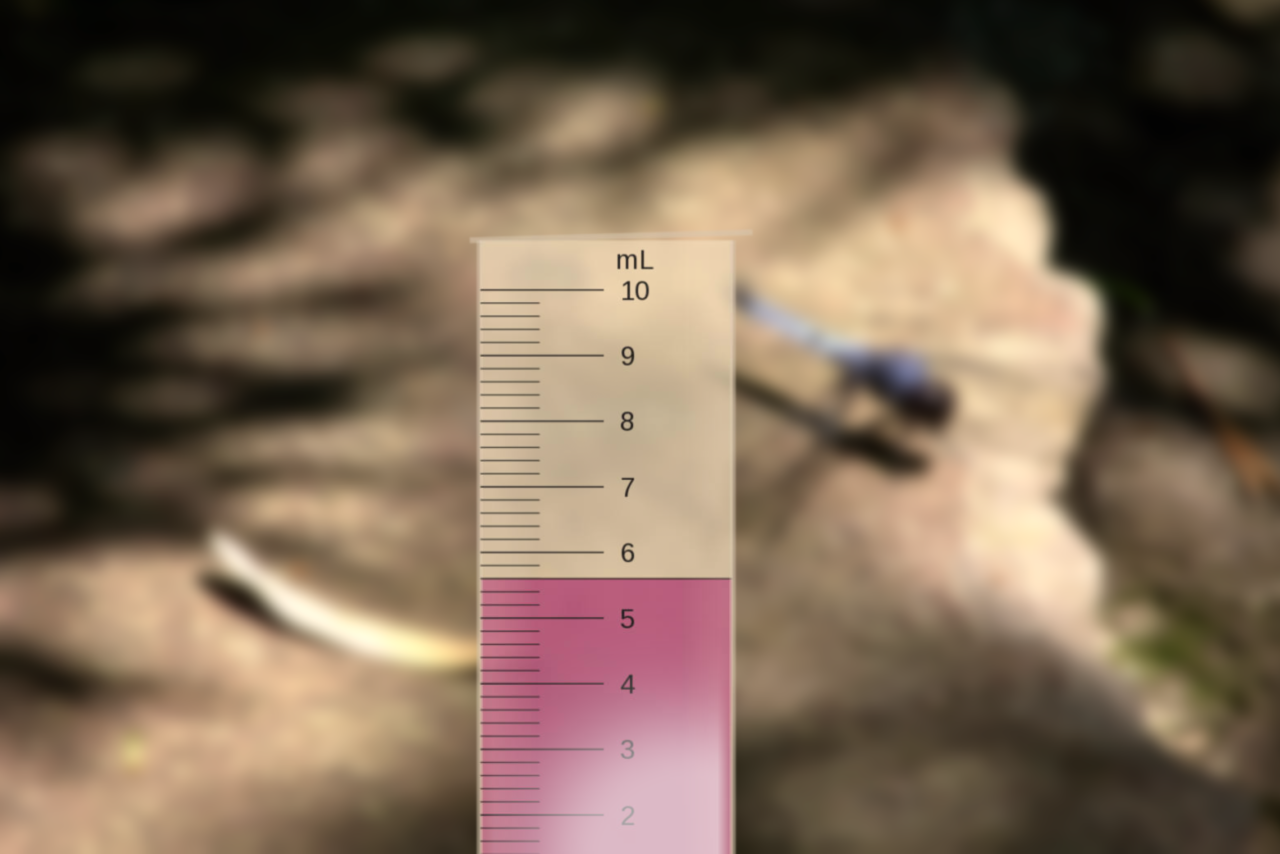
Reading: 5.6,mL
